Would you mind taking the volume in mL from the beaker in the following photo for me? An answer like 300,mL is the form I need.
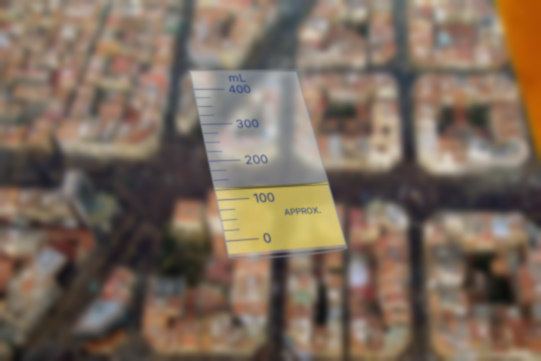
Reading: 125,mL
